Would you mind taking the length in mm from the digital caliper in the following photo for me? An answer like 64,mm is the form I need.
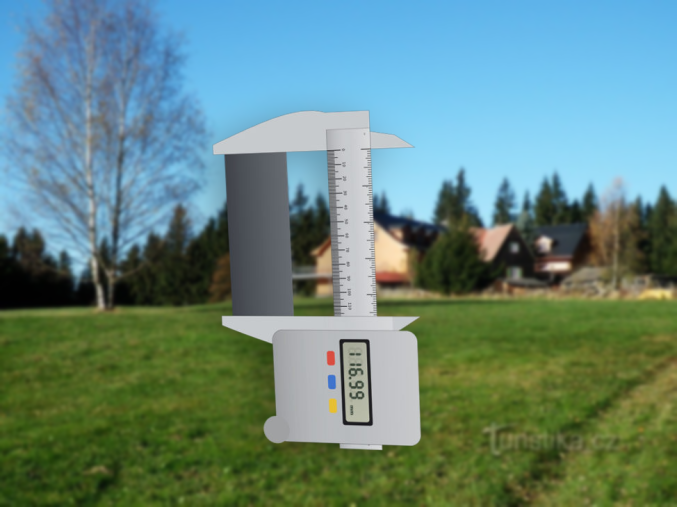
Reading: 116.99,mm
